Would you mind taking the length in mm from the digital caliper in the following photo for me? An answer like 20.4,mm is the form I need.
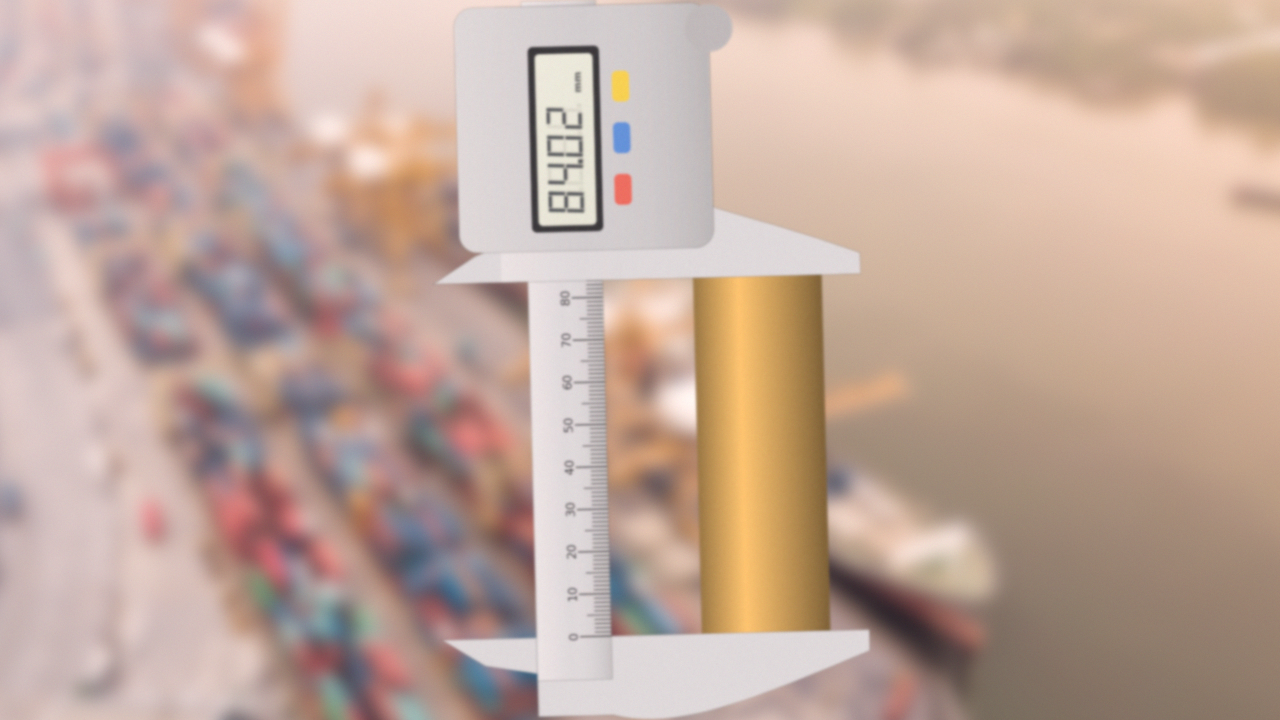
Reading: 84.02,mm
